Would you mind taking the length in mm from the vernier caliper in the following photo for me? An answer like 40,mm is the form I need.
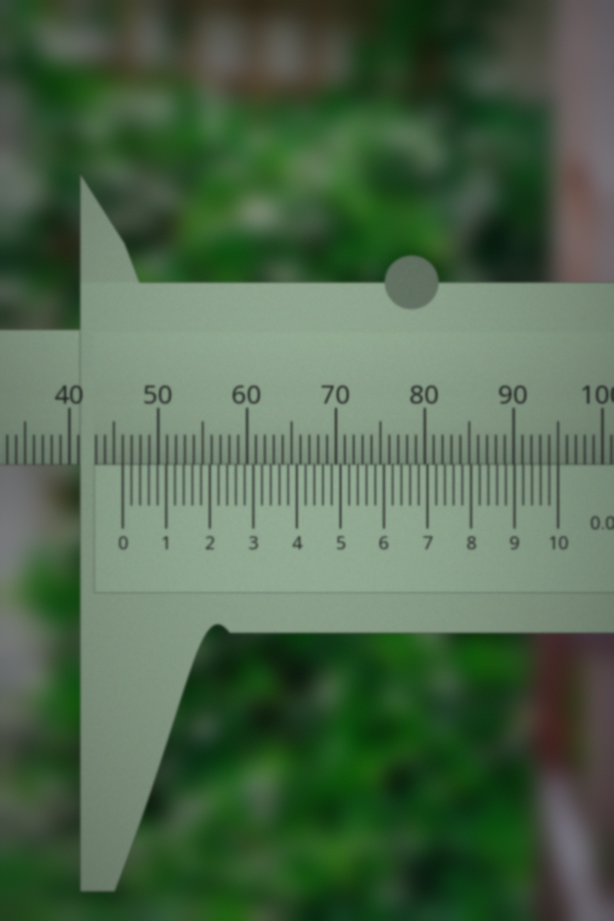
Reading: 46.0,mm
